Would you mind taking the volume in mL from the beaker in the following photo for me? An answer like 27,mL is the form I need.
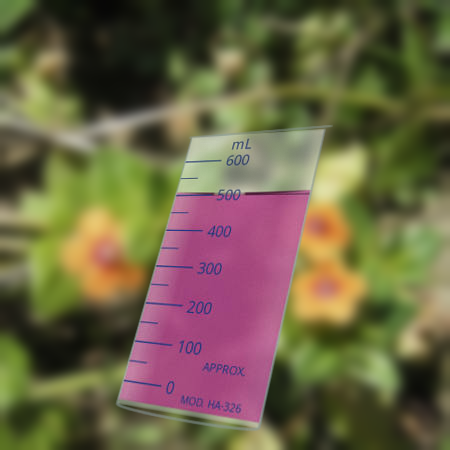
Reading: 500,mL
